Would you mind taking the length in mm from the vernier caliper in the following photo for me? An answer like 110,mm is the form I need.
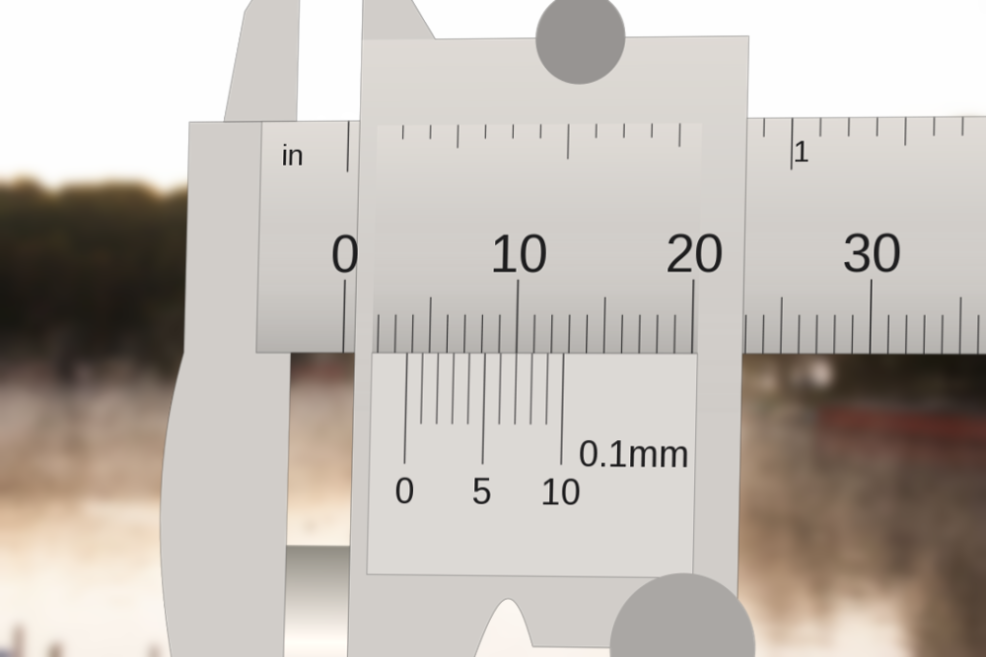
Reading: 3.7,mm
